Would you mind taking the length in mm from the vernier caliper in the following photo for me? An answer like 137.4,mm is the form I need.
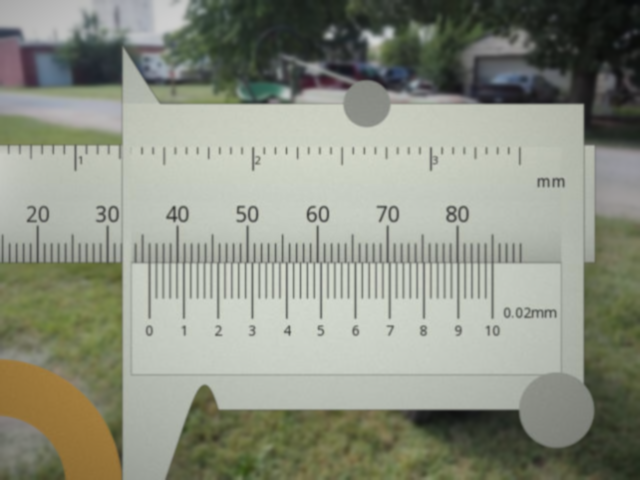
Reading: 36.0,mm
